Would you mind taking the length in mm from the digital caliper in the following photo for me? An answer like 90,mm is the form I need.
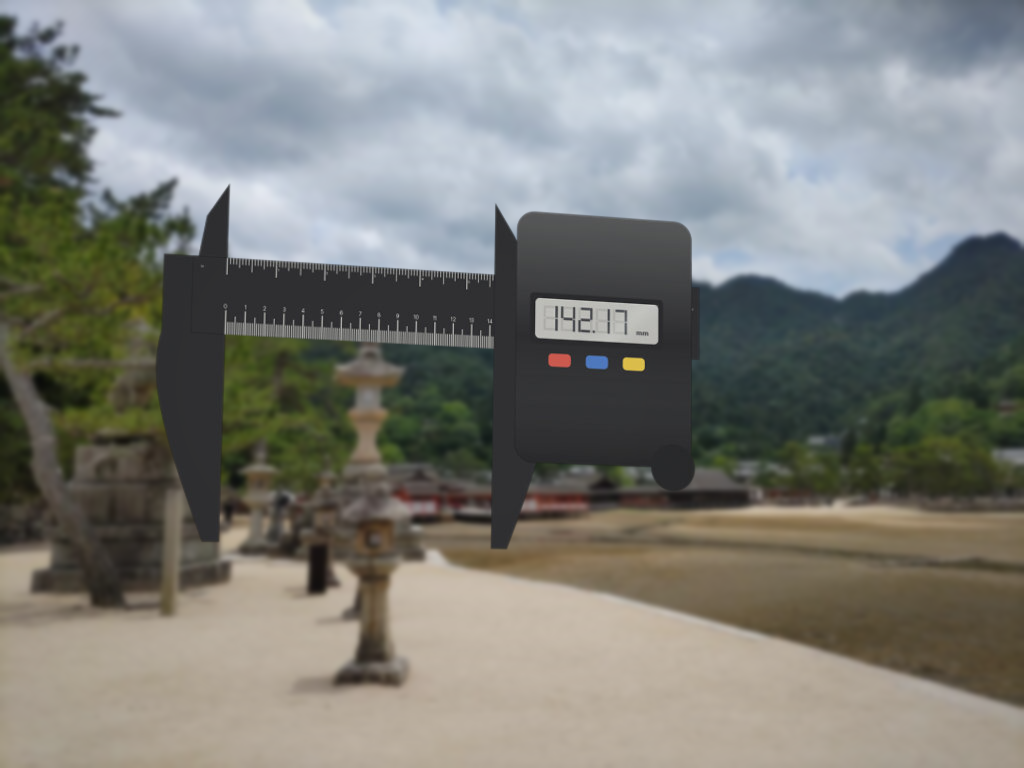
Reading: 142.17,mm
